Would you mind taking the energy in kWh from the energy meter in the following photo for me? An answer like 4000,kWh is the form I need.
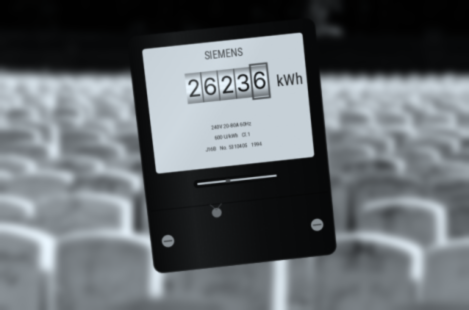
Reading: 2623.6,kWh
